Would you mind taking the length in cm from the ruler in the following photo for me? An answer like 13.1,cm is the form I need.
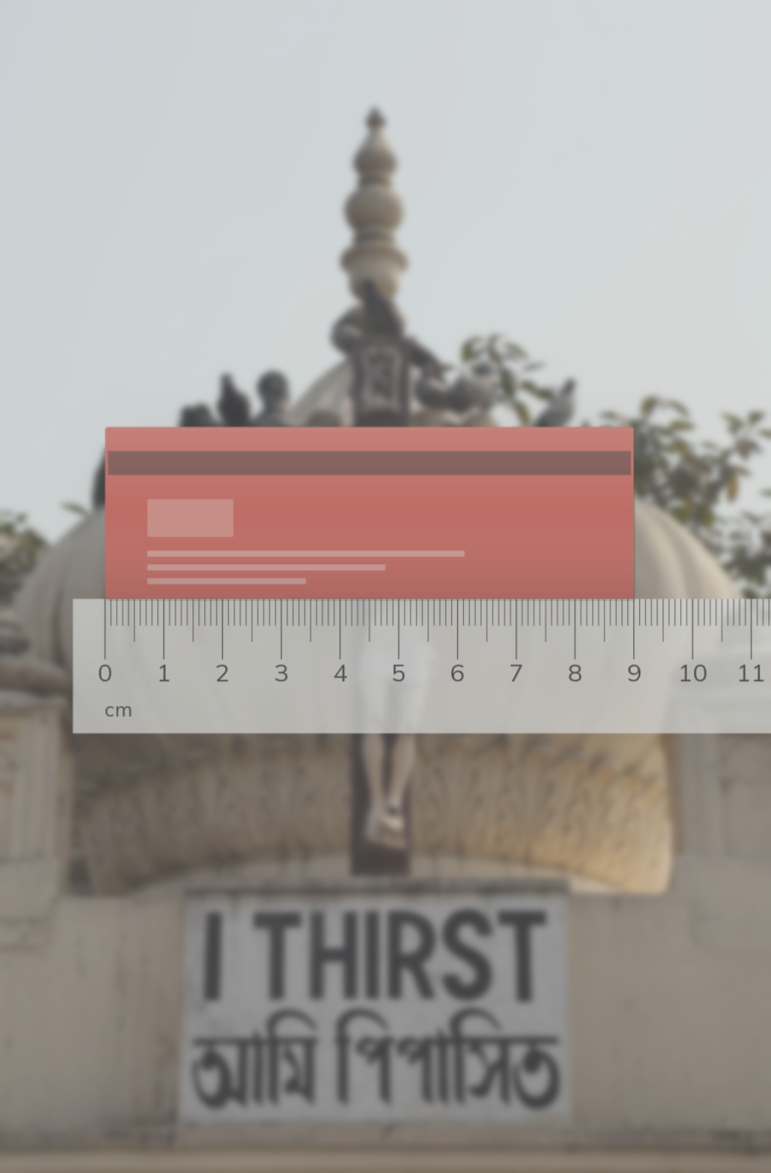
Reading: 9,cm
